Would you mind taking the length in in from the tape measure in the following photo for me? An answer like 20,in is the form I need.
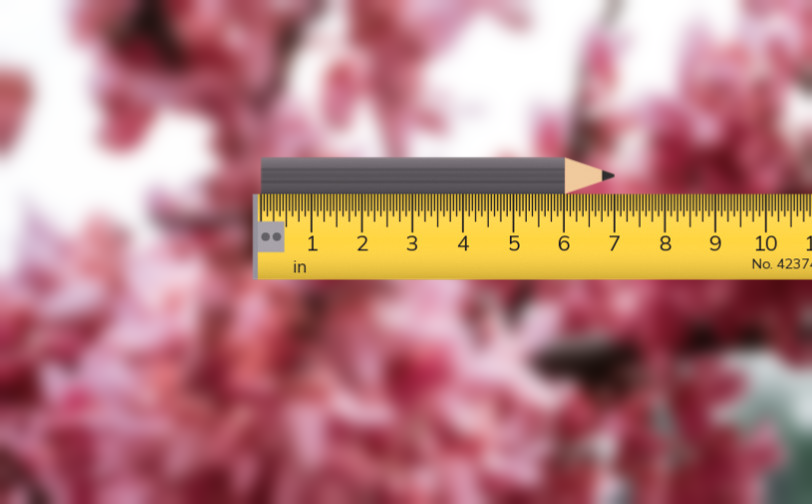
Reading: 7,in
